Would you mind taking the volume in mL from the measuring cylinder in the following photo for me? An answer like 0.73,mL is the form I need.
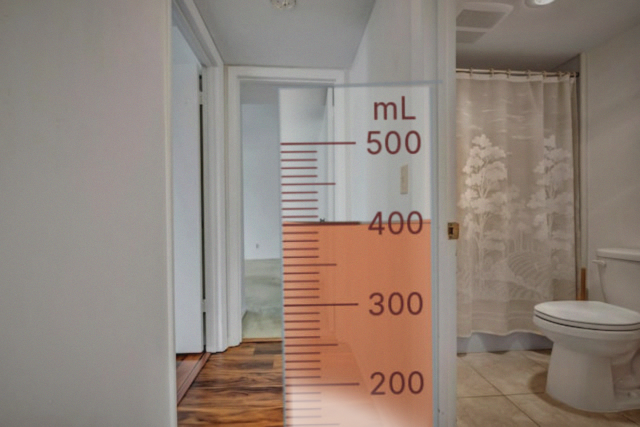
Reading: 400,mL
